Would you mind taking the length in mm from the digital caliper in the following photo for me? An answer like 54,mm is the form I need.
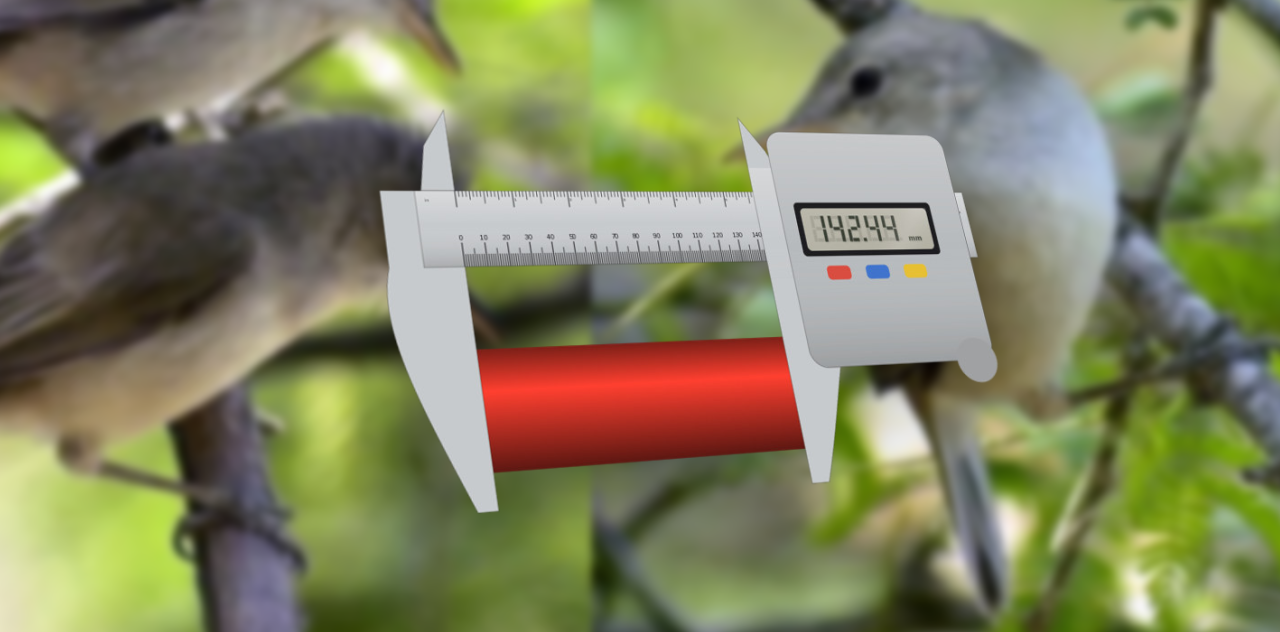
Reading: 142.44,mm
